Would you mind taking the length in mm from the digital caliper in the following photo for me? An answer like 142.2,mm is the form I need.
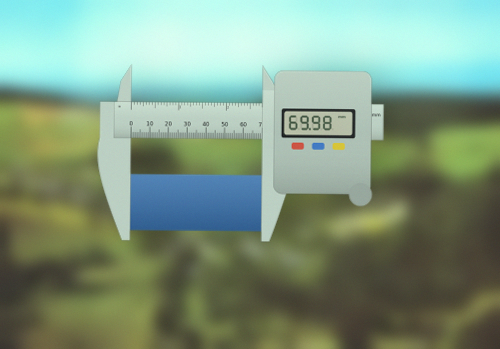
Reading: 69.98,mm
